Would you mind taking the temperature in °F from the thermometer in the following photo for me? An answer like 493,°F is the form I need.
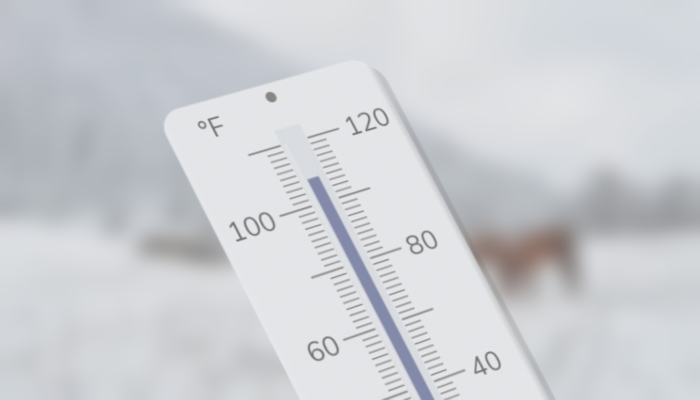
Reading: 108,°F
